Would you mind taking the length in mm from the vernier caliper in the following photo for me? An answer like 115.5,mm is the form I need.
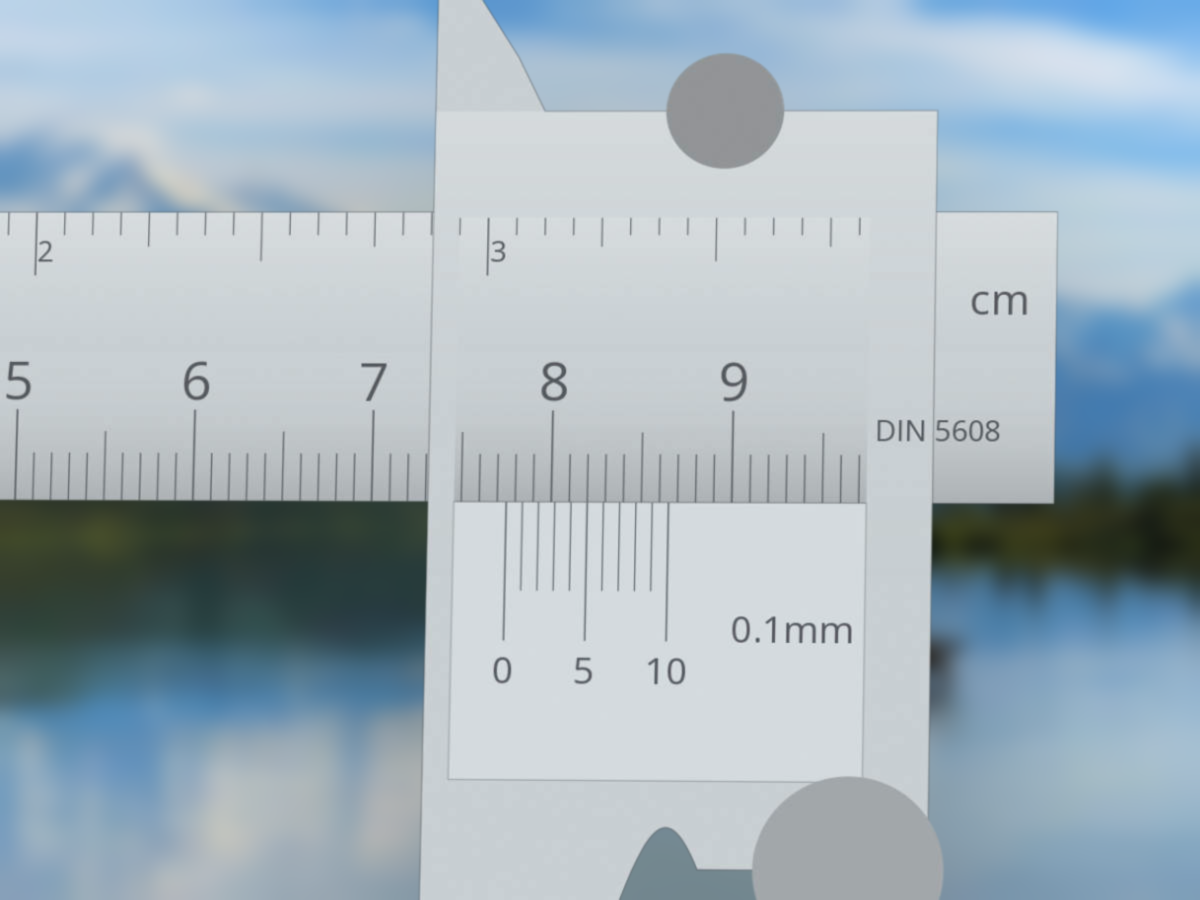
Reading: 77.5,mm
